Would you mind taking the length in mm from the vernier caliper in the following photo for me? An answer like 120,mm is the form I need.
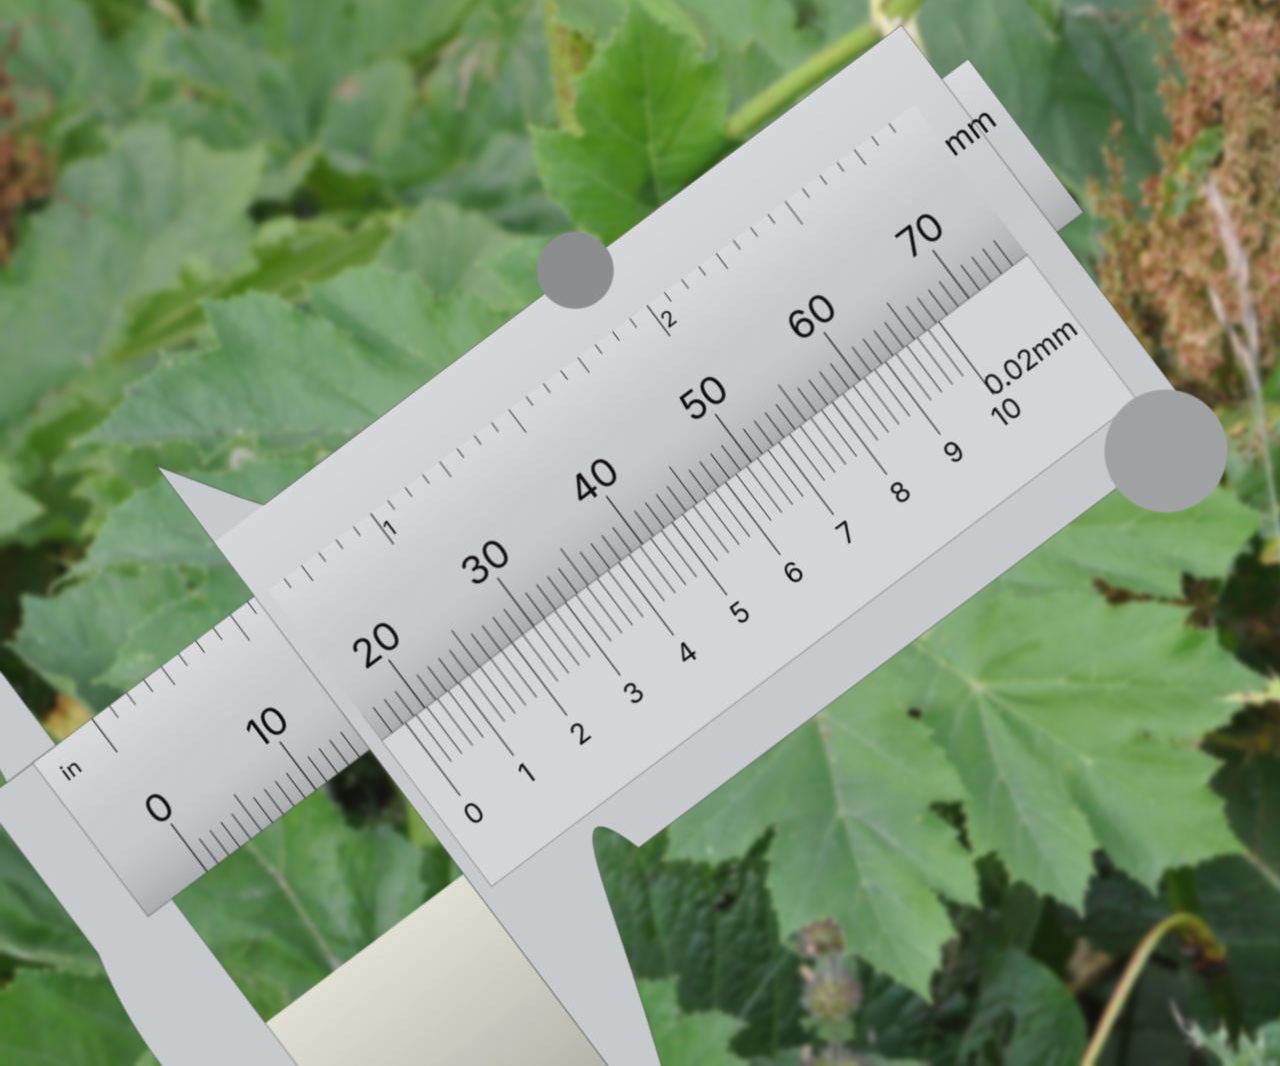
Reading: 18.2,mm
